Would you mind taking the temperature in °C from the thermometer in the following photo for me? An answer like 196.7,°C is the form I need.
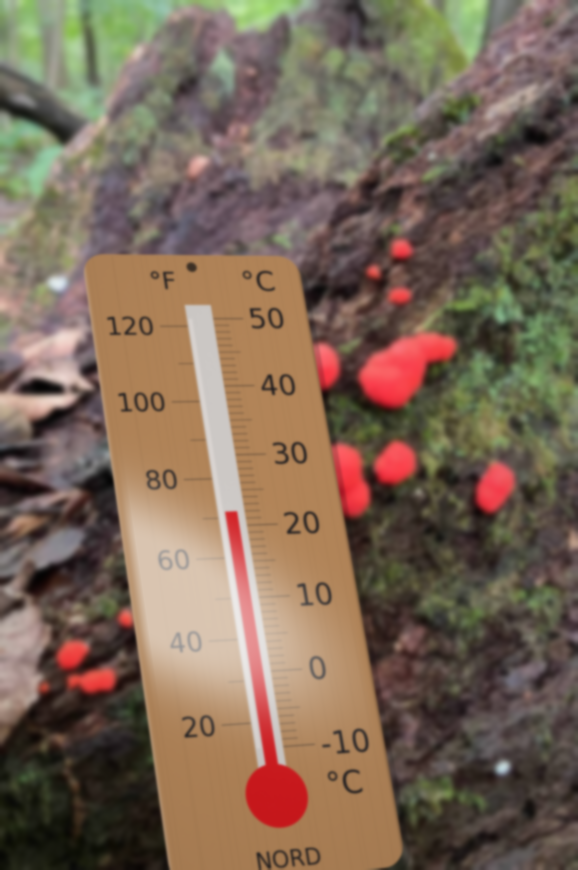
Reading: 22,°C
